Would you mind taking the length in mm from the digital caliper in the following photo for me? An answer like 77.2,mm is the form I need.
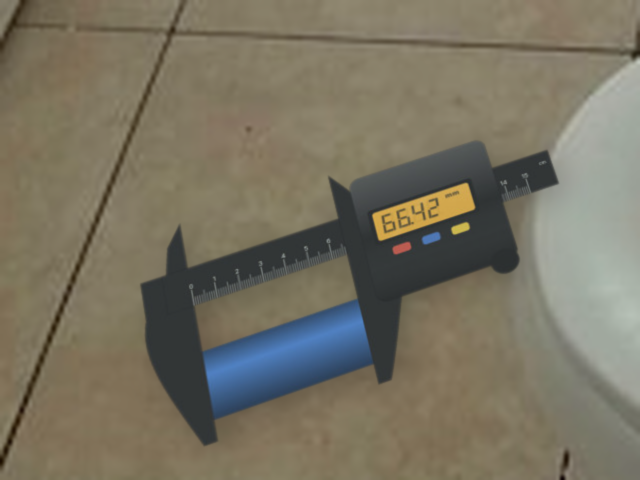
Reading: 66.42,mm
